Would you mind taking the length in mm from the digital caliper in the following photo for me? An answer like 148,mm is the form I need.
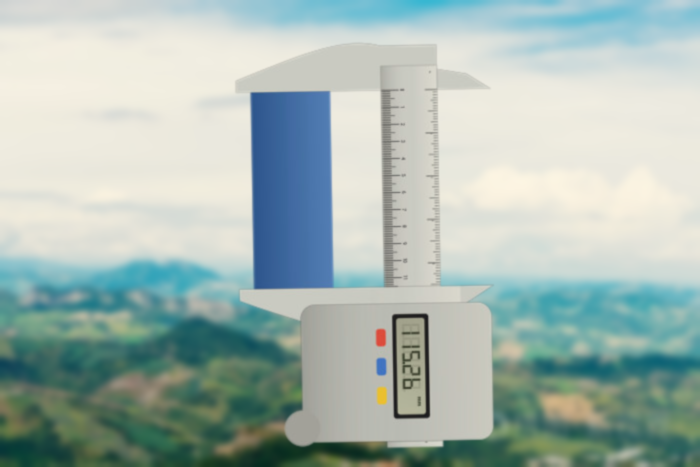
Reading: 115.26,mm
